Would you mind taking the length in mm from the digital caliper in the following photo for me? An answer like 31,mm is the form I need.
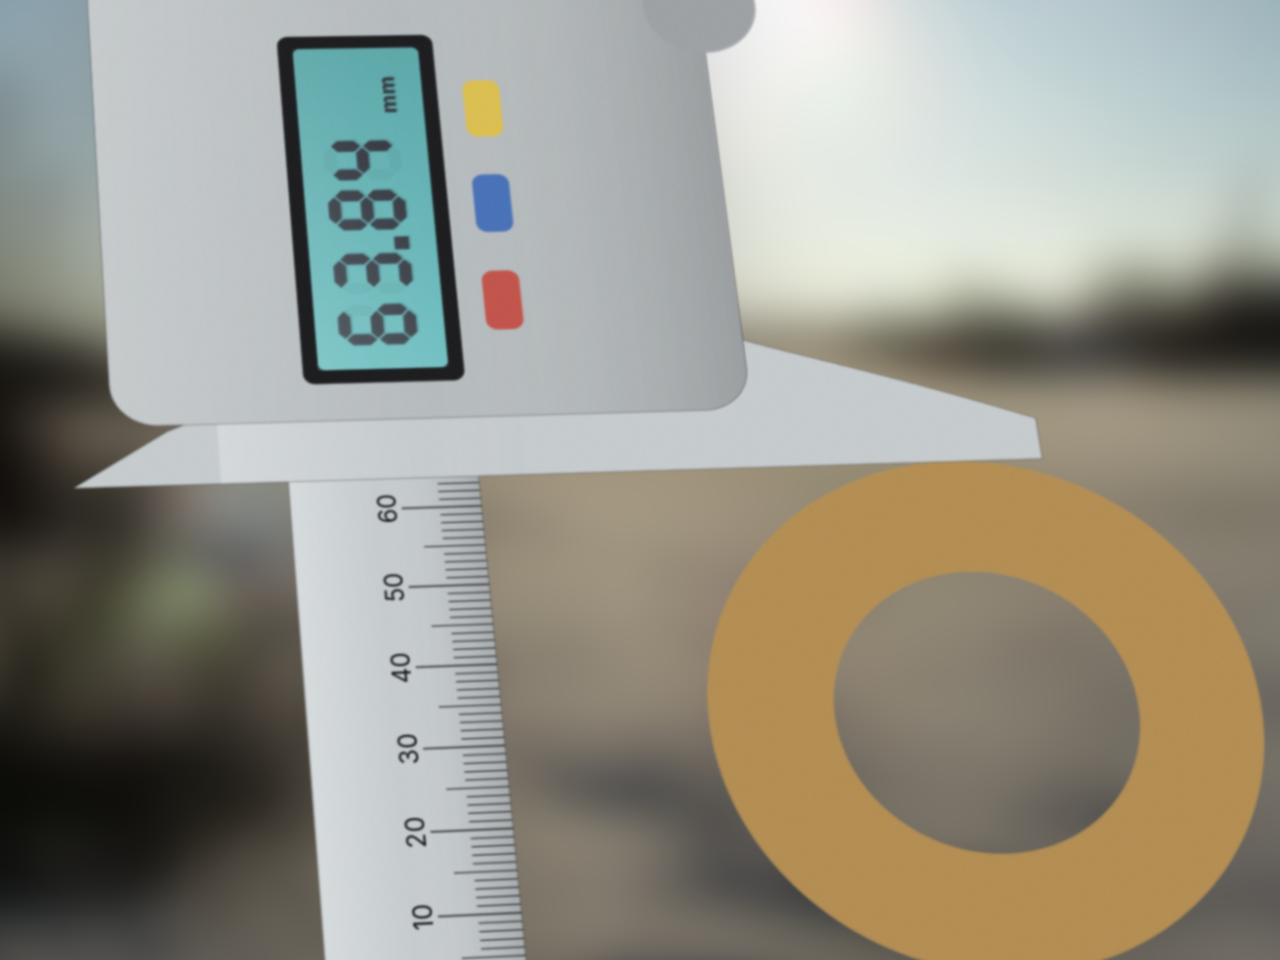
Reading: 63.84,mm
